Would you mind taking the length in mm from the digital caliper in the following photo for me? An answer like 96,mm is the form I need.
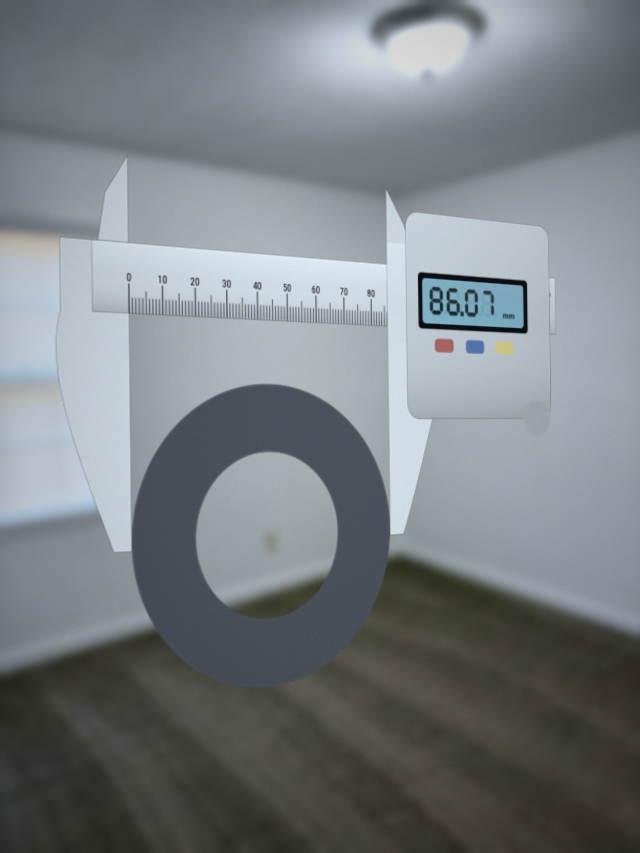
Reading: 86.07,mm
